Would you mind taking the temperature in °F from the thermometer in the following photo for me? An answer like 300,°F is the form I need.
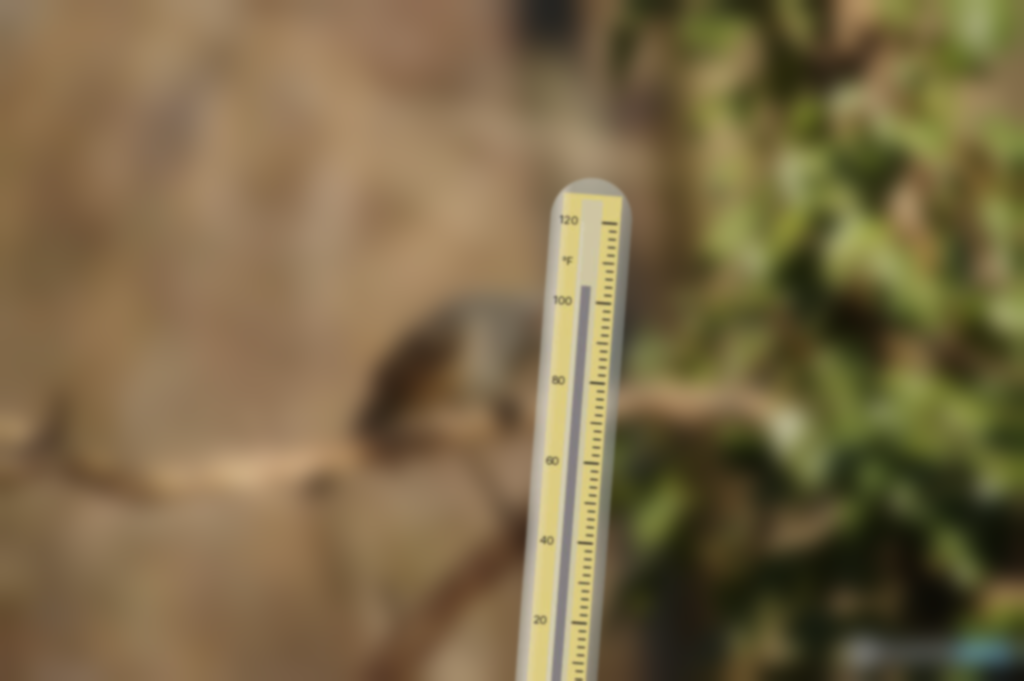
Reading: 104,°F
